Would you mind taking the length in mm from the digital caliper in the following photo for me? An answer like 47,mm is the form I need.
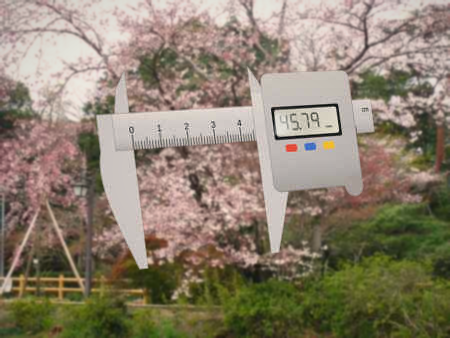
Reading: 45.79,mm
